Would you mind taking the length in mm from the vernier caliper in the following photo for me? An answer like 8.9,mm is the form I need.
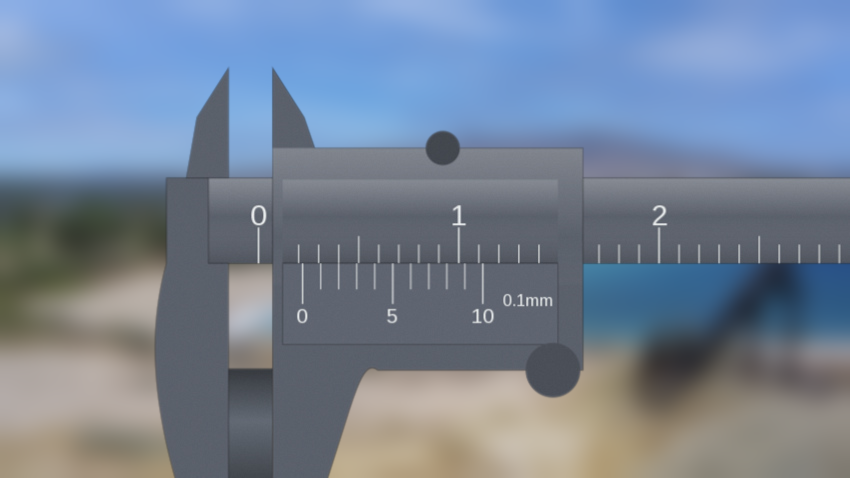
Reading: 2.2,mm
